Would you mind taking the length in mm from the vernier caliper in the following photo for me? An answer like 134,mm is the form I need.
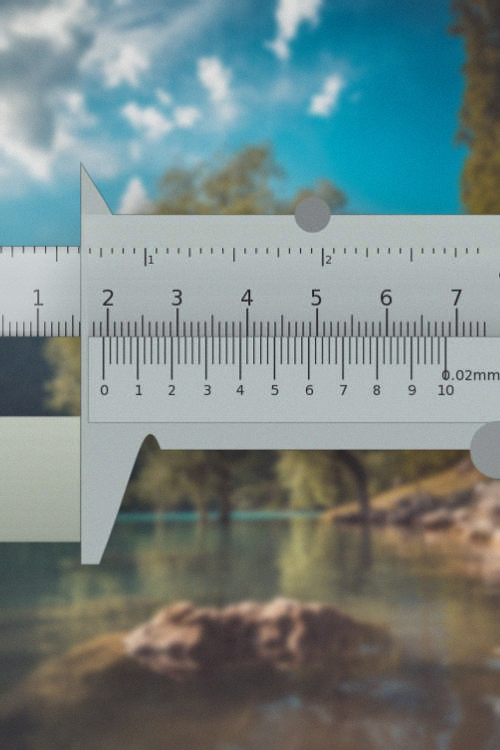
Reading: 19.4,mm
